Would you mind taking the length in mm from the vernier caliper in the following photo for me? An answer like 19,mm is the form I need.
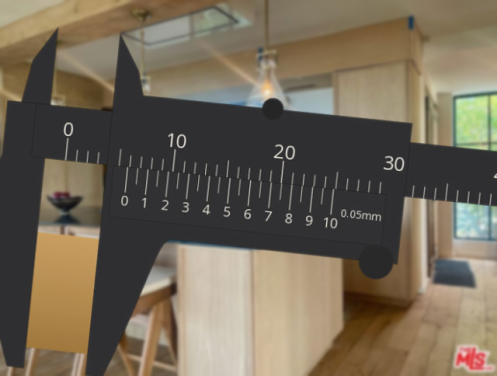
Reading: 5.8,mm
